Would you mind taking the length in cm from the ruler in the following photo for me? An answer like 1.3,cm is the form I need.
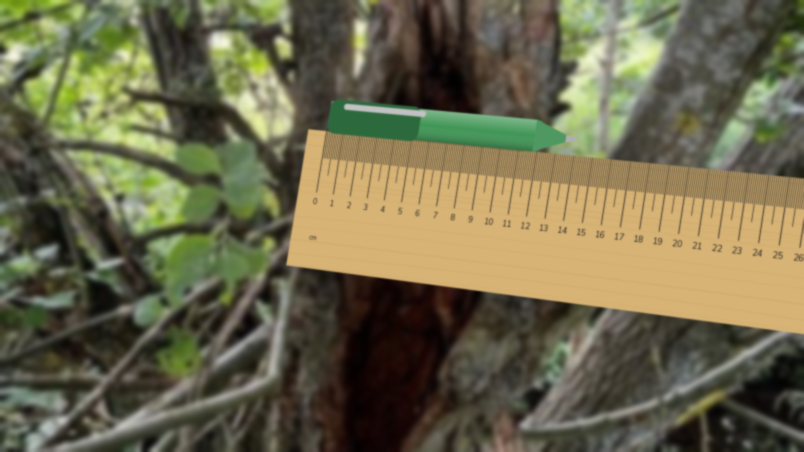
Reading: 14,cm
